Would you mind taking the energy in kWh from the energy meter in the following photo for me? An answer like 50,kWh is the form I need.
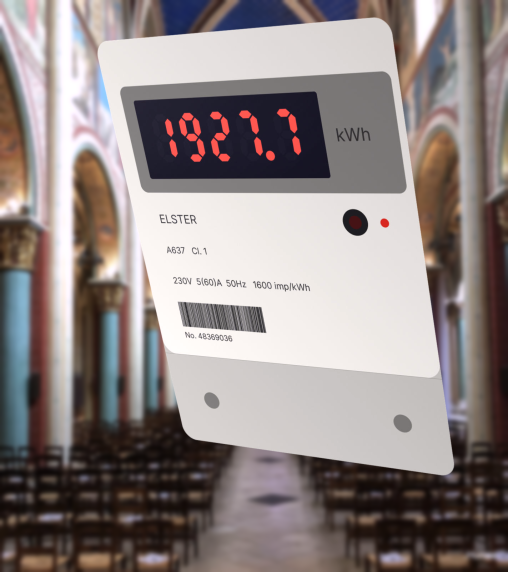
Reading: 1927.7,kWh
